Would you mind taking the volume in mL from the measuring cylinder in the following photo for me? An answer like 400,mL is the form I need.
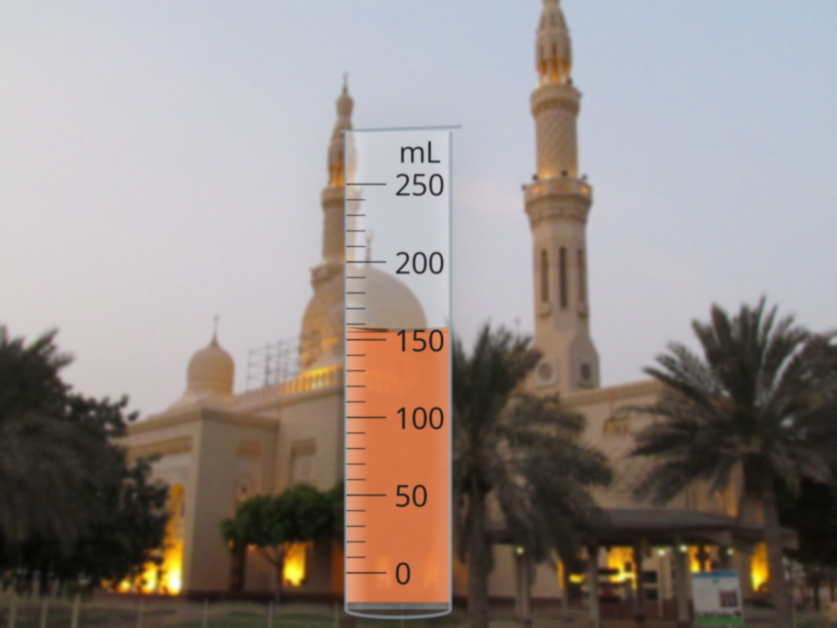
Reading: 155,mL
